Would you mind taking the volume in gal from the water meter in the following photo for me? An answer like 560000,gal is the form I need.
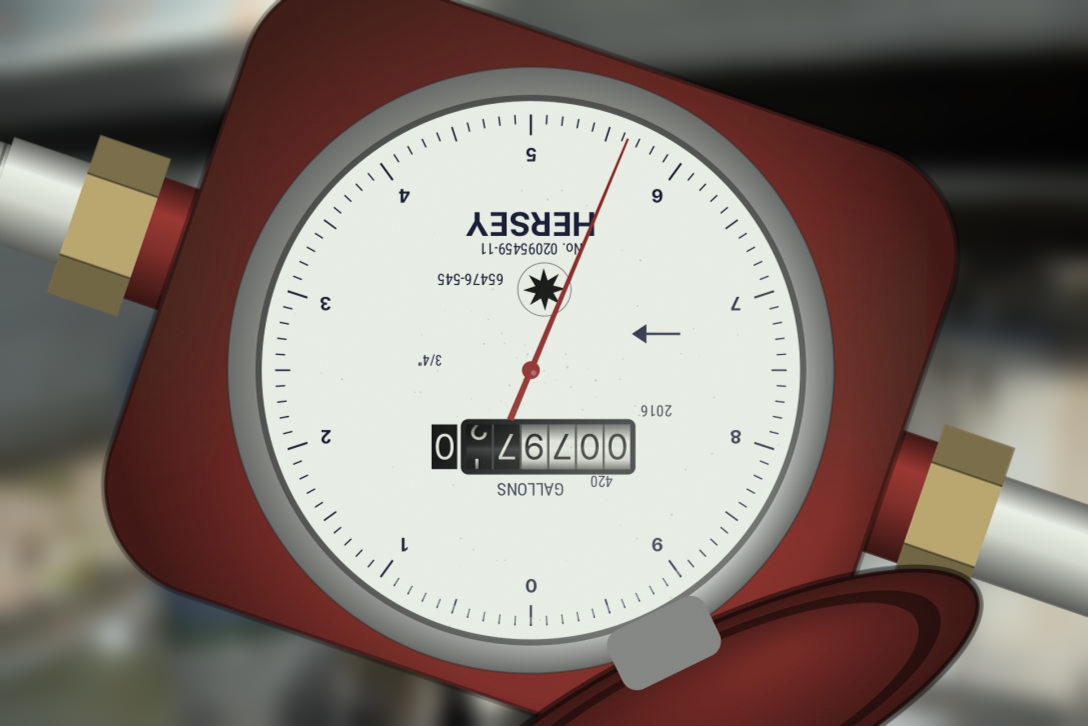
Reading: 79715.6,gal
